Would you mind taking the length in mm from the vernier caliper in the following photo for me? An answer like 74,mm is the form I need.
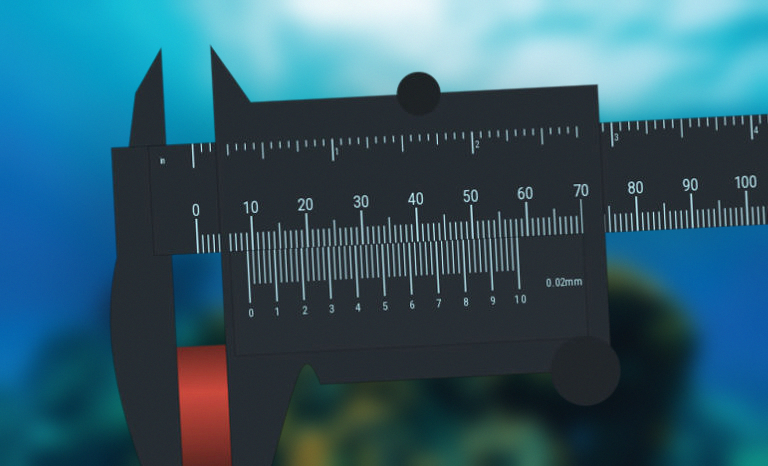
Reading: 9.0,mm
